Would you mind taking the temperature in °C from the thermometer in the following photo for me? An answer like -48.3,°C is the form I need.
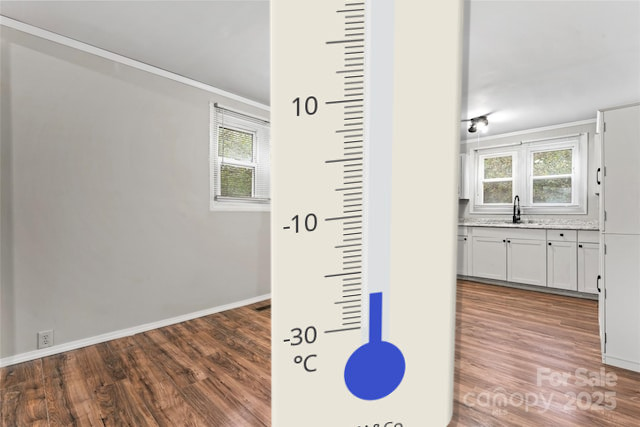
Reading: -24,°C
